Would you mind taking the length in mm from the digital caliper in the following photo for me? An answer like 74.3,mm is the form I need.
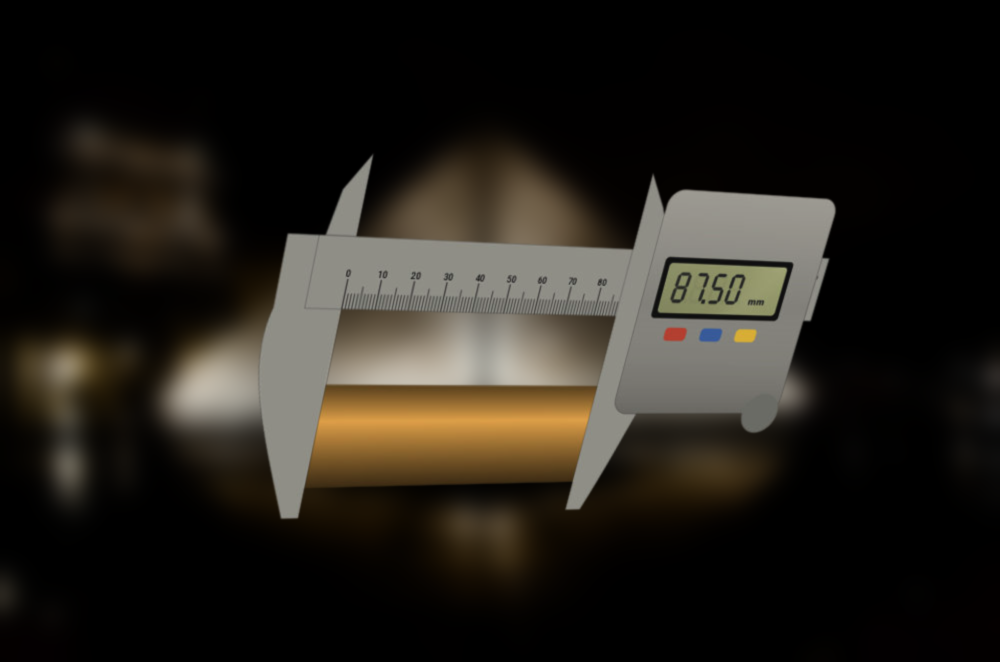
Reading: 87.50,mm
